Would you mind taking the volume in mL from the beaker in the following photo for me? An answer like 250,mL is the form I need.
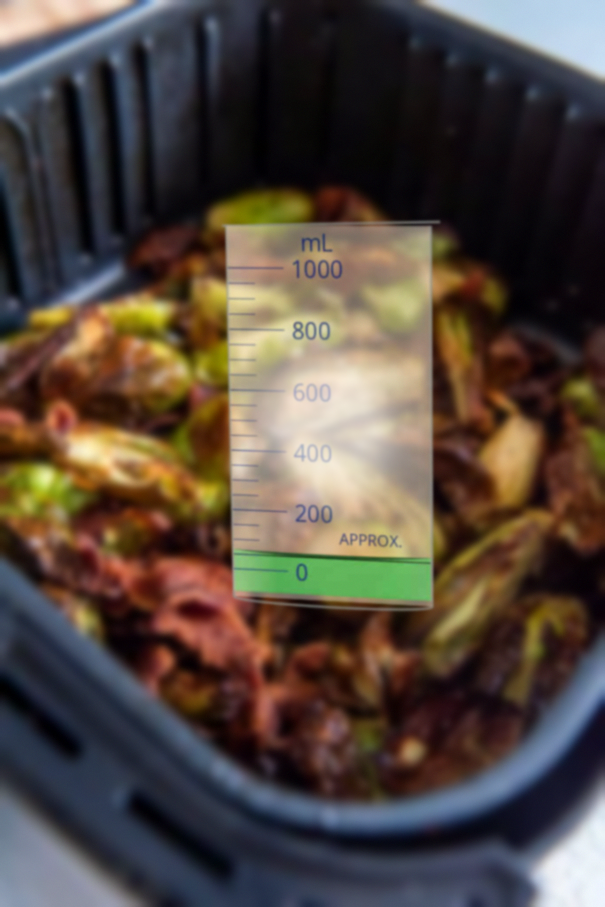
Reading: 50,mL
